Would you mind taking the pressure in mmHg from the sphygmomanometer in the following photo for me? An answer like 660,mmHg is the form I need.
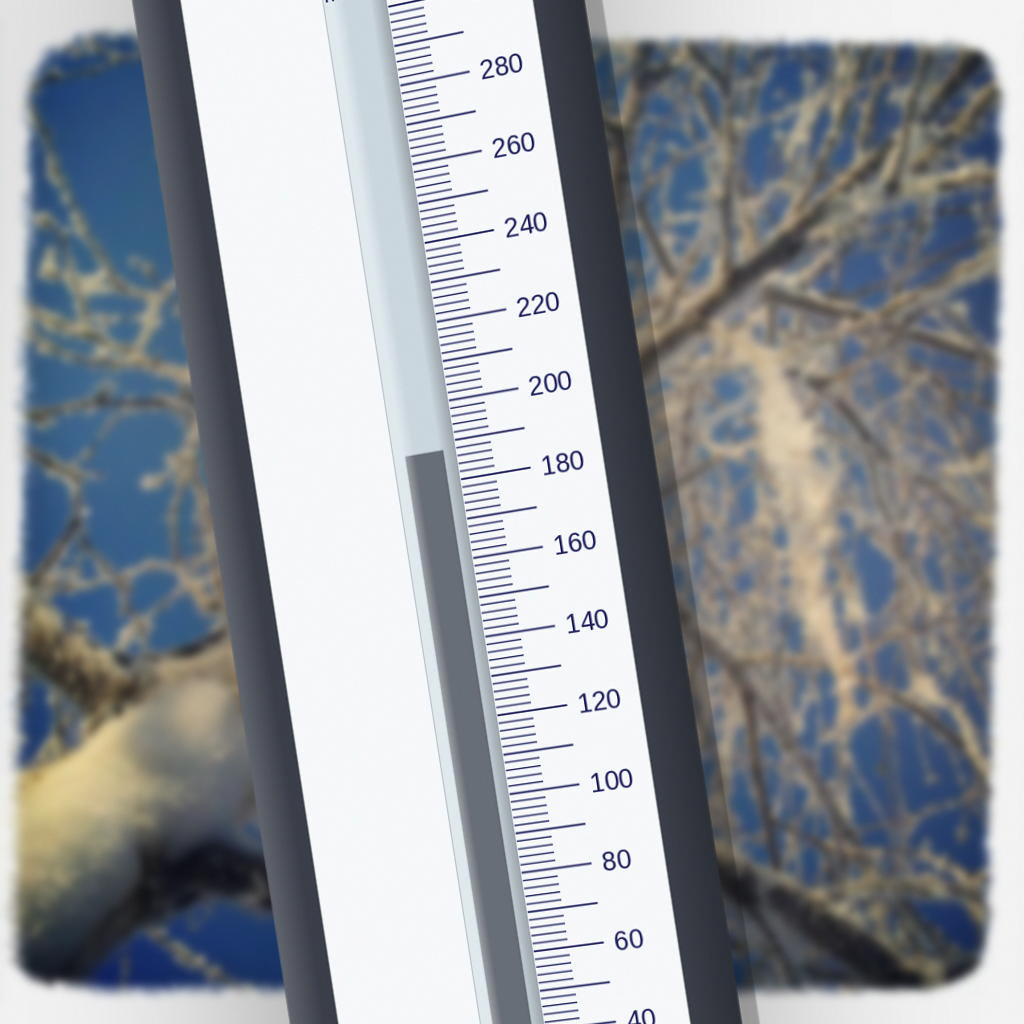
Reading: 188,mmHg
